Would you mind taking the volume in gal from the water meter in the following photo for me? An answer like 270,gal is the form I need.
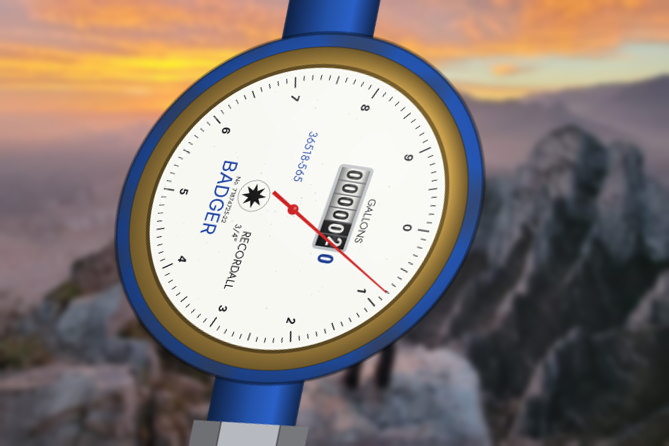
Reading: 20.8,gal
